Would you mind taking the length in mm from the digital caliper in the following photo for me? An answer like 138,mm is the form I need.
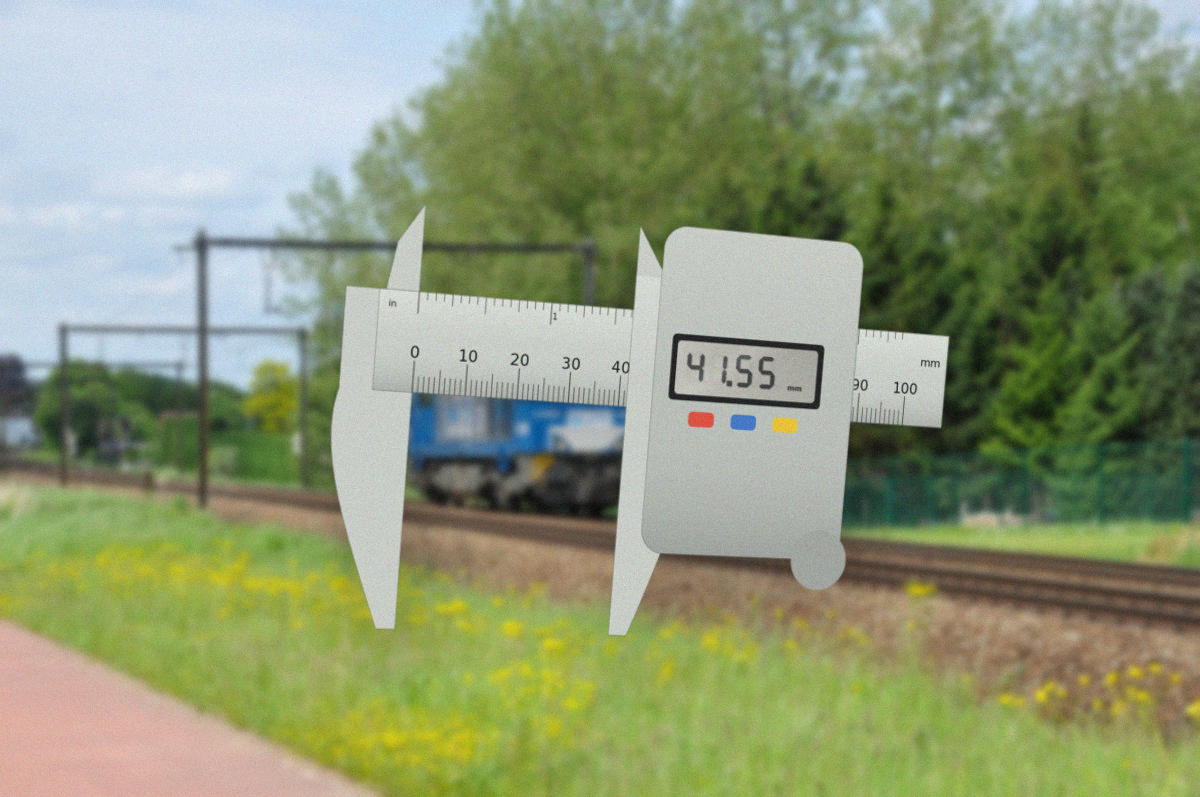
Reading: 41.55,mm
